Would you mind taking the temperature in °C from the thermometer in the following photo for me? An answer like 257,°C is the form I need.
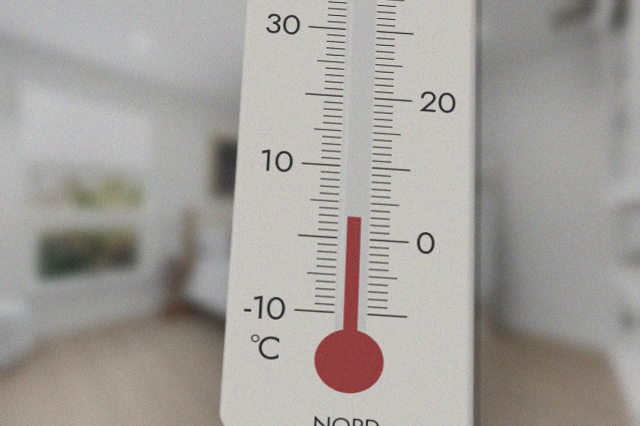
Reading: 3,°C
